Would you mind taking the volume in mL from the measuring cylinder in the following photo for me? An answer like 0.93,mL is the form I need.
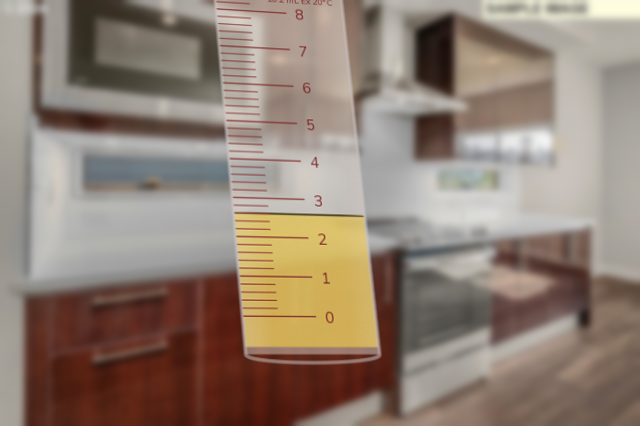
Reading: 2.6,mL
